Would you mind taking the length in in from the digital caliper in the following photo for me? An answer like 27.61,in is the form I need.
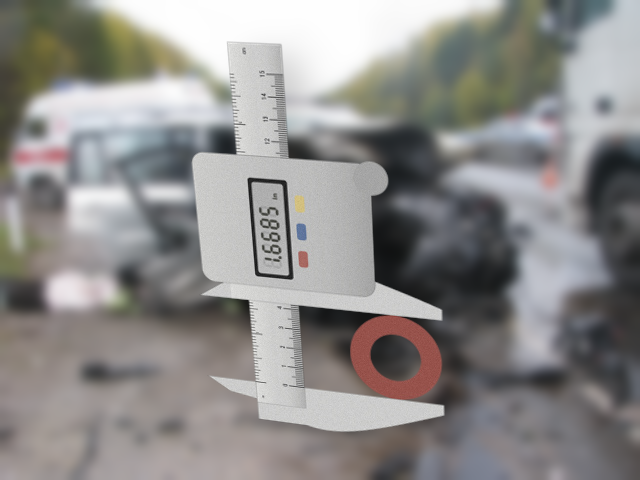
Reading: 1.6685,in
